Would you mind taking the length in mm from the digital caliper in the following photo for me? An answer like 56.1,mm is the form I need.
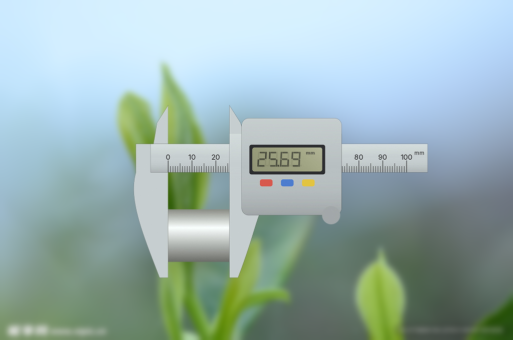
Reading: 25.69,mm
